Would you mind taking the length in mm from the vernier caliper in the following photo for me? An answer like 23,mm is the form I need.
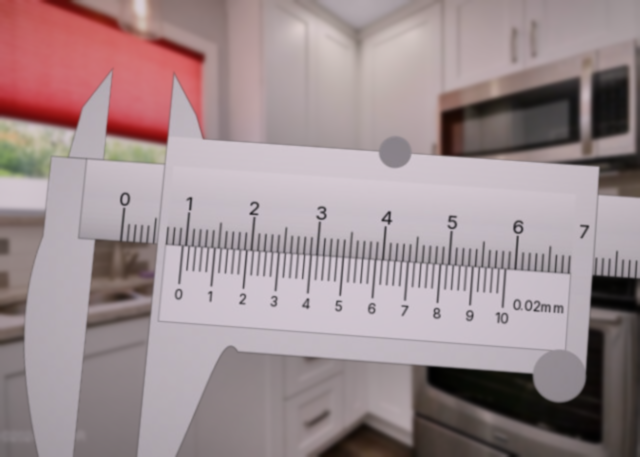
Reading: 9.5,mm
